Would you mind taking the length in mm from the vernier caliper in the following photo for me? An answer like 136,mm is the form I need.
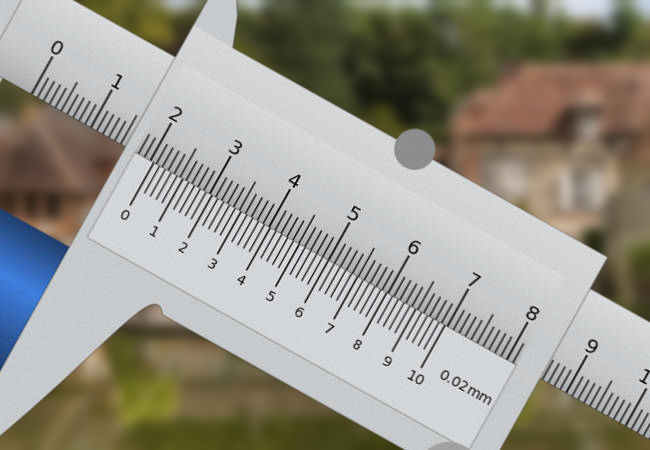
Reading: 20.6,mm
